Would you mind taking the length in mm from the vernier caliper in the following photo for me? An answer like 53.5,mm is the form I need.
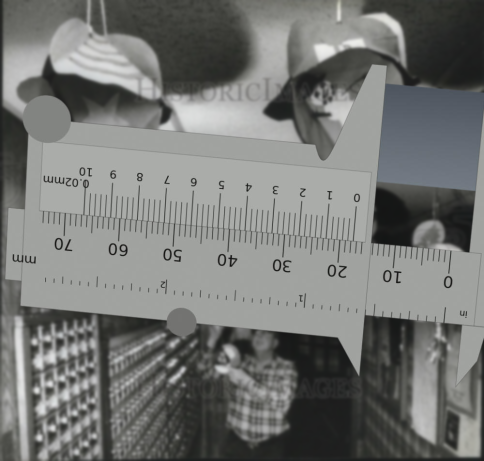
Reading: 17.6,mm
